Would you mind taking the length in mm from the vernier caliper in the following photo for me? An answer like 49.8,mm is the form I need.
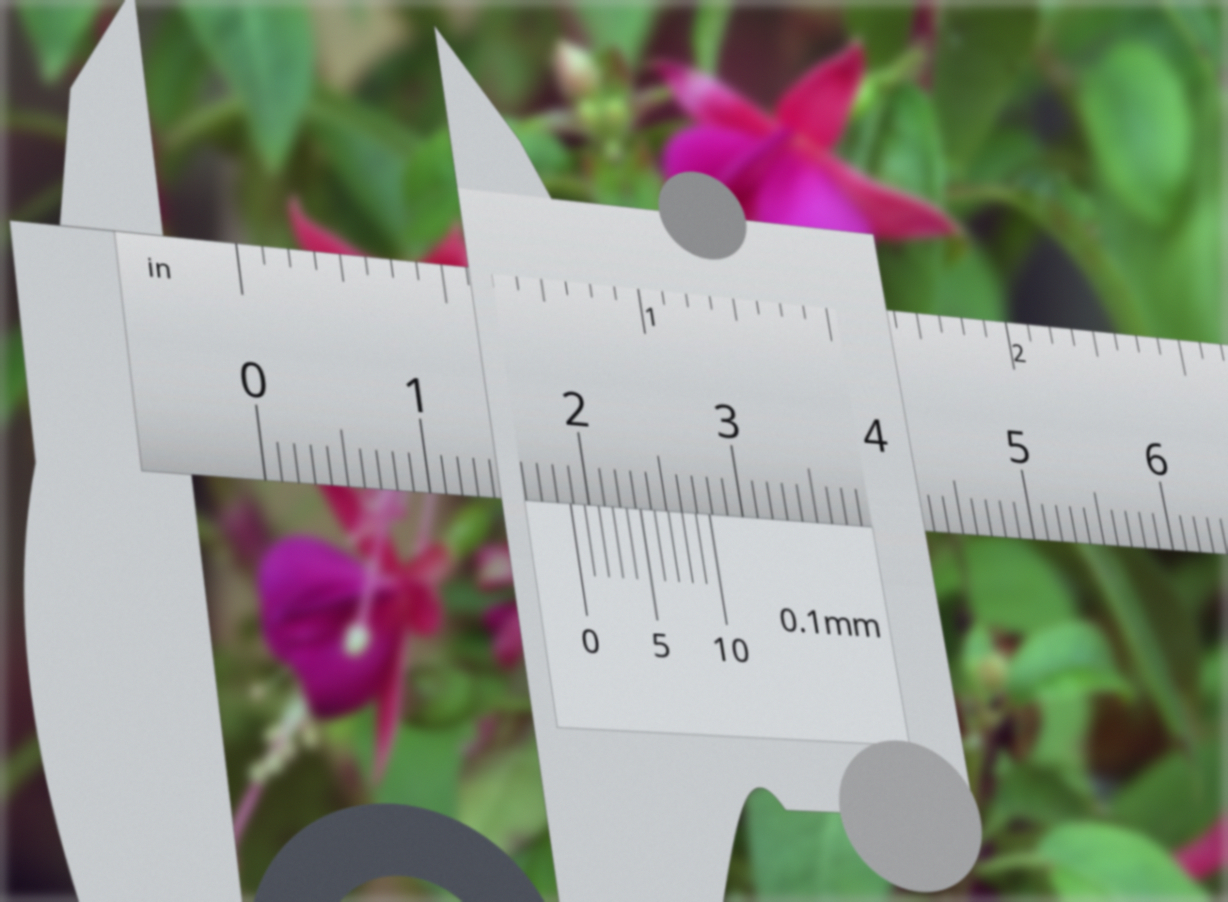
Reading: 18.8,mm
